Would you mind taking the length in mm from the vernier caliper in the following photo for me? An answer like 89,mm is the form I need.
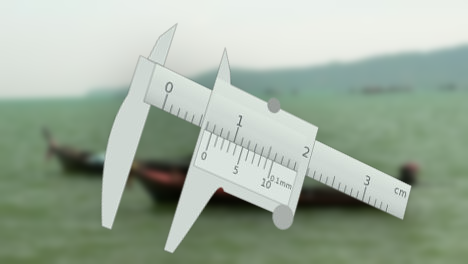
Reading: 6.8,mm
